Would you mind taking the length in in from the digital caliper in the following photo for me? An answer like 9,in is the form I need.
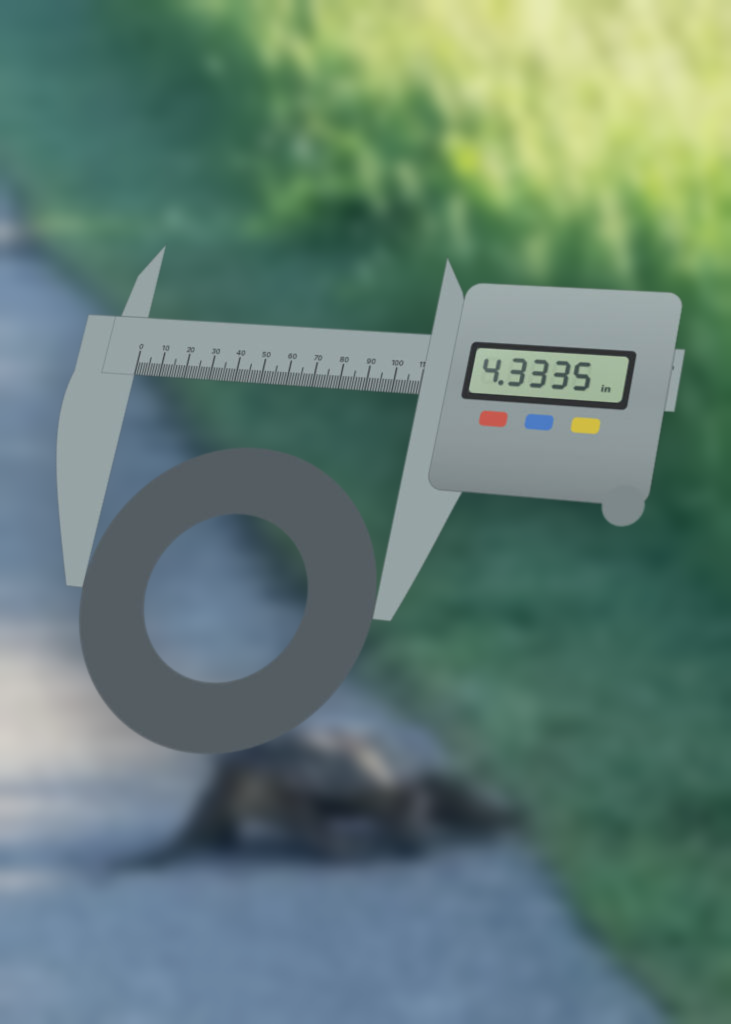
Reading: 4.3335,in
